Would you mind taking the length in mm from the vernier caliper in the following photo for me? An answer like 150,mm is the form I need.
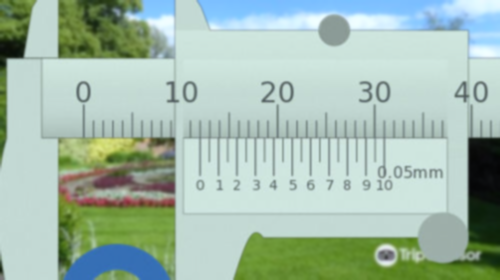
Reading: 12.0,mm
